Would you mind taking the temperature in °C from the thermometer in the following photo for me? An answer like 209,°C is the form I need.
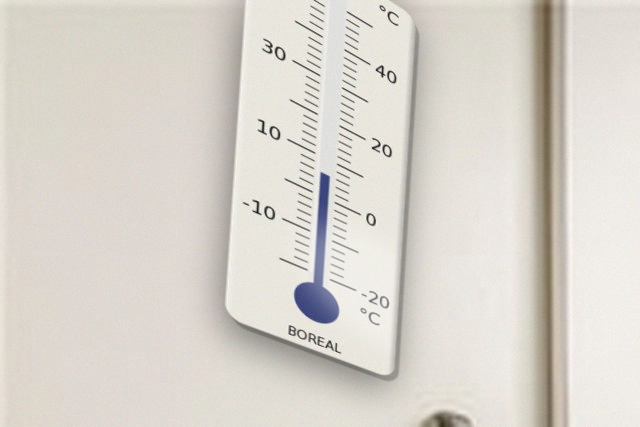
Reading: 6,°C
